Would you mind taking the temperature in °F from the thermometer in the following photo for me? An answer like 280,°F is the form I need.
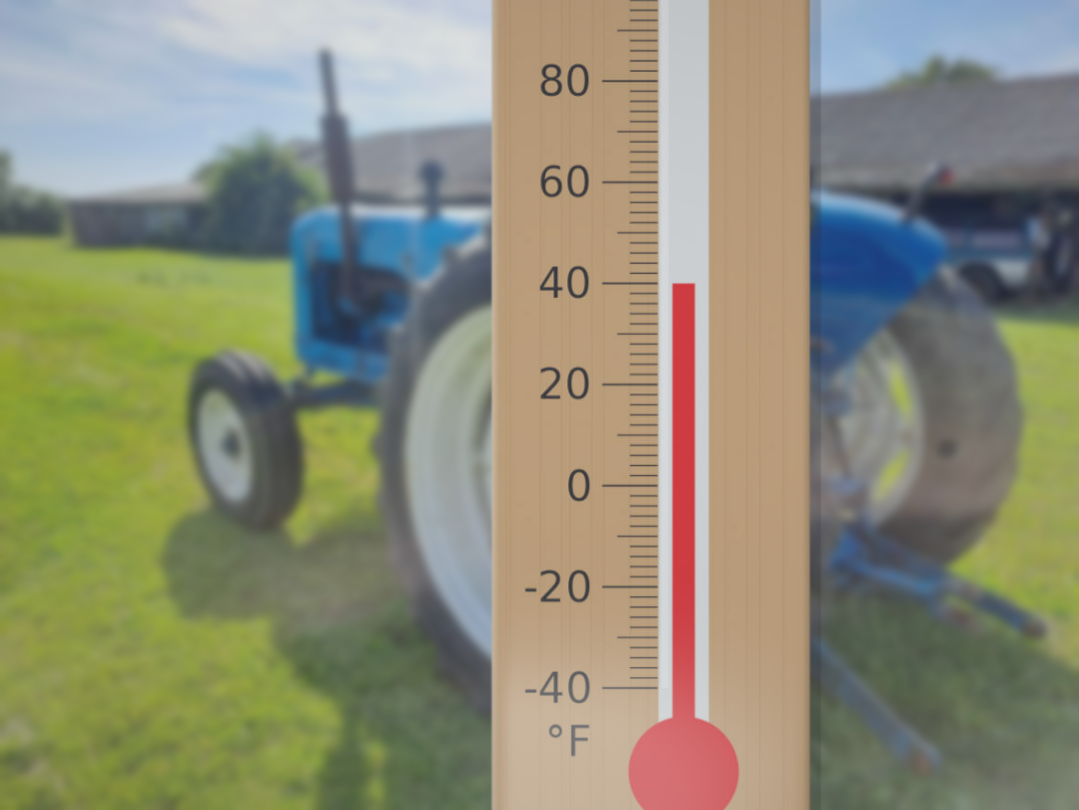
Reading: 40,°F
